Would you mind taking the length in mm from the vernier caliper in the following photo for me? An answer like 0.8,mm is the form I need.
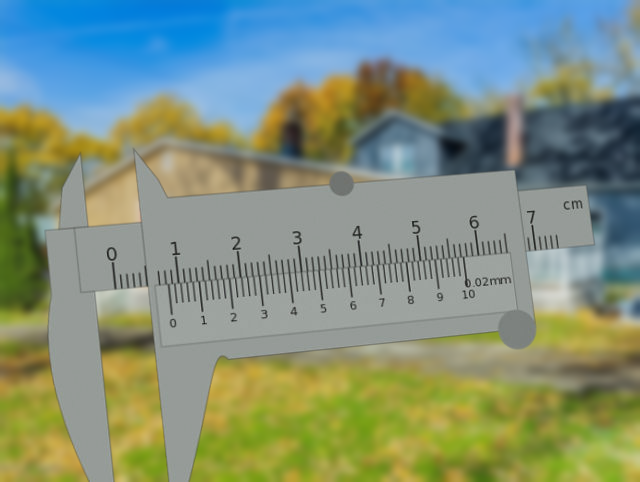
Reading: 8.4,mm
